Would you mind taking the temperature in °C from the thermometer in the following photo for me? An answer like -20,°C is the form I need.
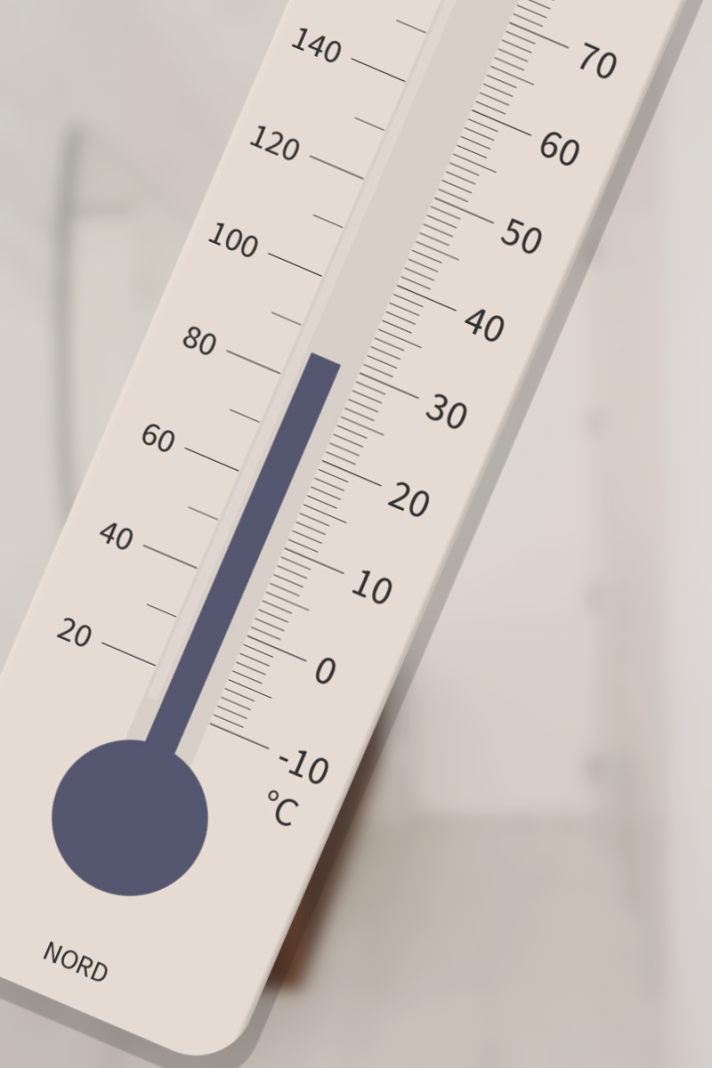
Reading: 30,°C
